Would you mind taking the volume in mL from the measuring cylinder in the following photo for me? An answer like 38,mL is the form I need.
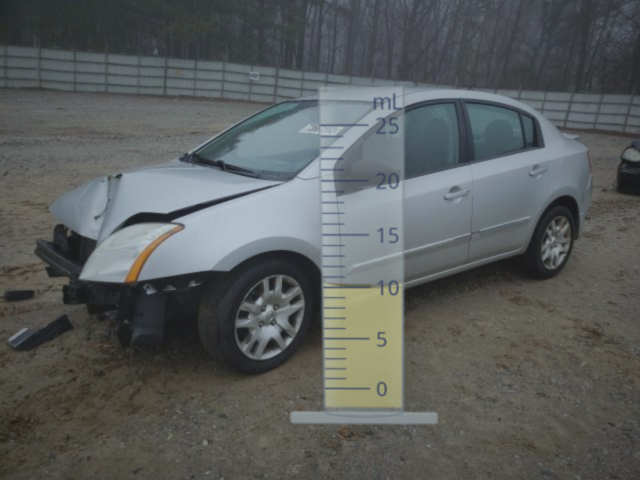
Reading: 10,mL
